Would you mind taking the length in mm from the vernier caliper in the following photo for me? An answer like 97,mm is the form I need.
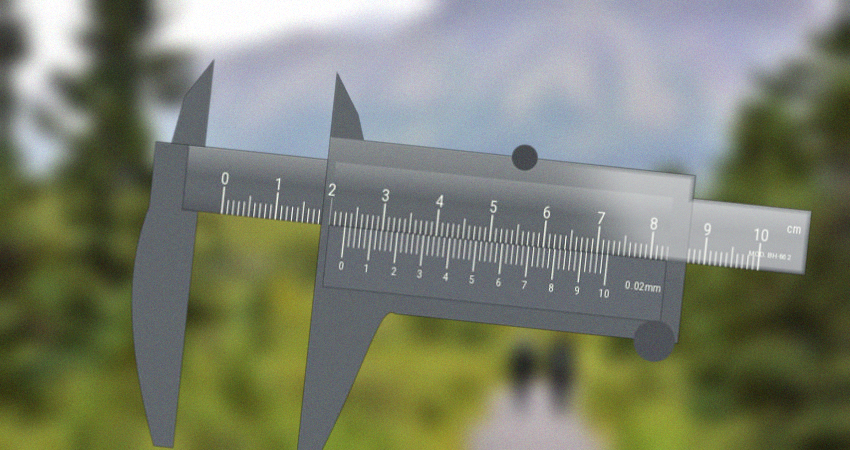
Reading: 23.0,mm
